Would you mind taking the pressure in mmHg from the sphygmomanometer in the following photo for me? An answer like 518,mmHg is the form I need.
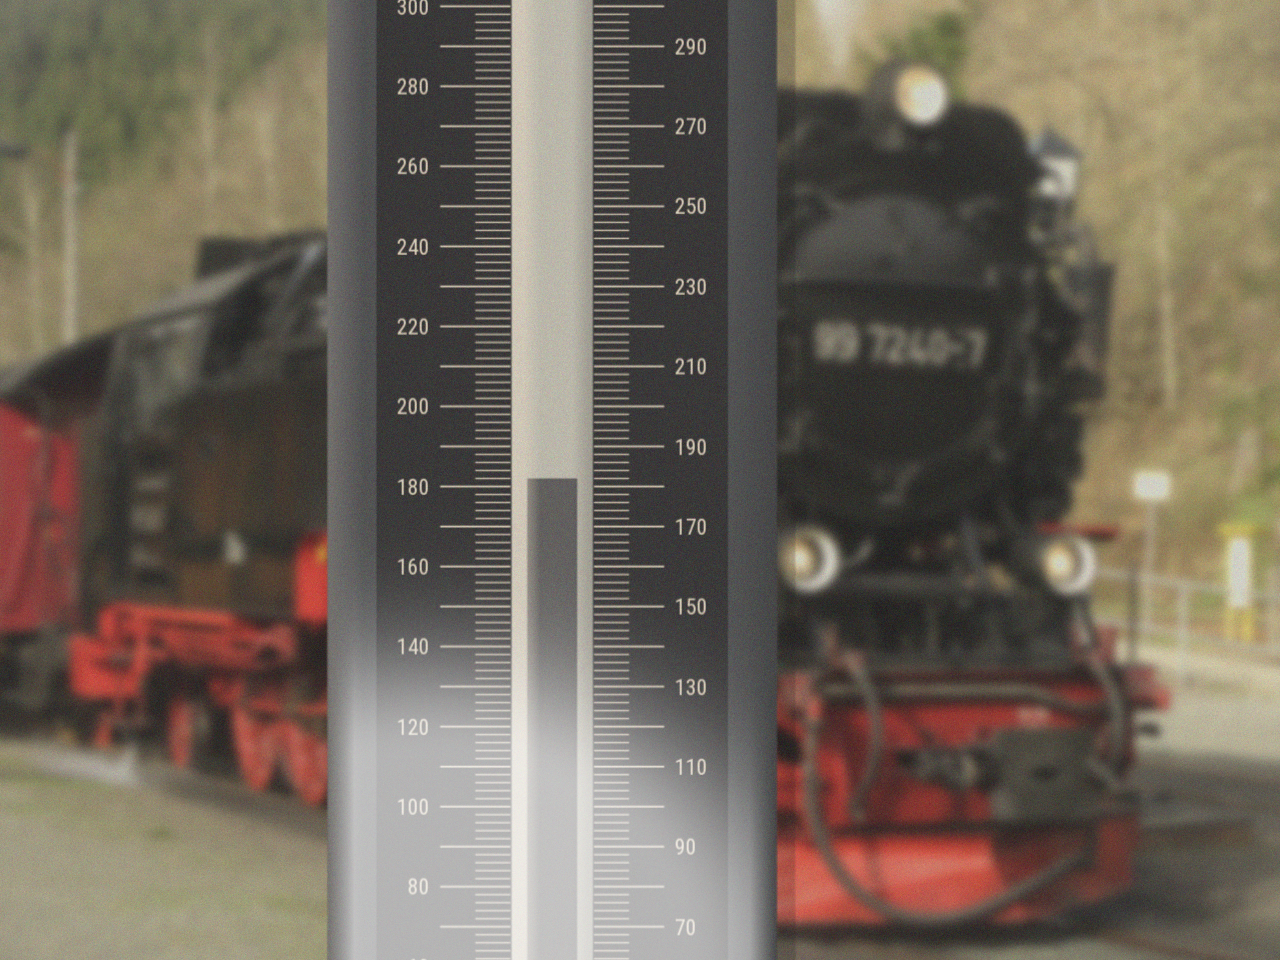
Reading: 182,mmHg
